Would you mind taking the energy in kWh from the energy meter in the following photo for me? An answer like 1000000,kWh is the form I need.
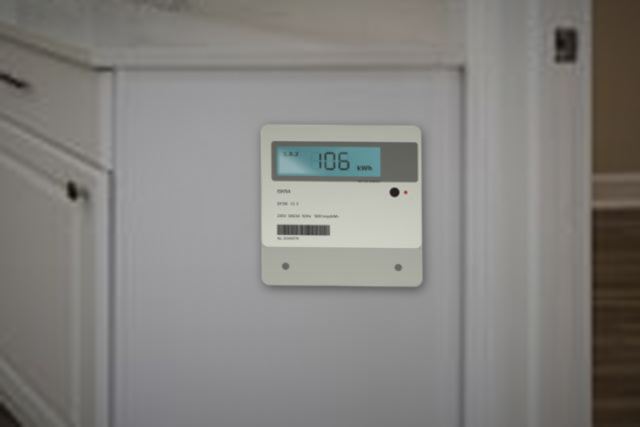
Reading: 106,kWh
